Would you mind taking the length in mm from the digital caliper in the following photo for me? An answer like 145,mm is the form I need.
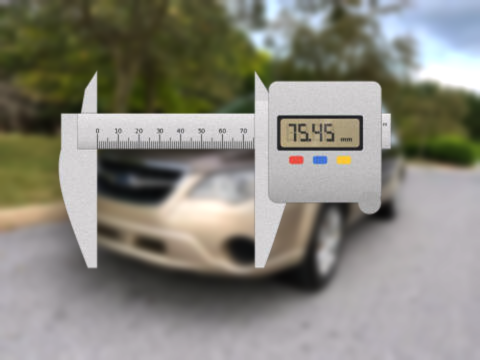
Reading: 75.45,mm
